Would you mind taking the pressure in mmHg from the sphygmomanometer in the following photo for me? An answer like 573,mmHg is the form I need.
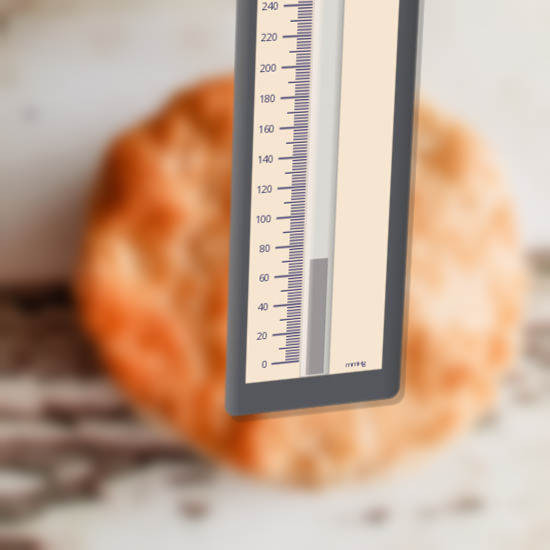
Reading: 70,mmHg
